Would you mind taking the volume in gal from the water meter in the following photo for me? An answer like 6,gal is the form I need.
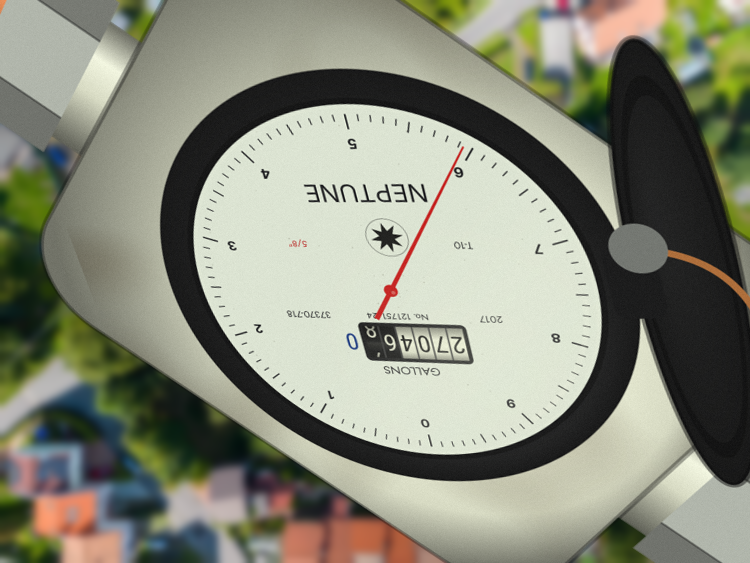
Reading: 2704675.9,gal
